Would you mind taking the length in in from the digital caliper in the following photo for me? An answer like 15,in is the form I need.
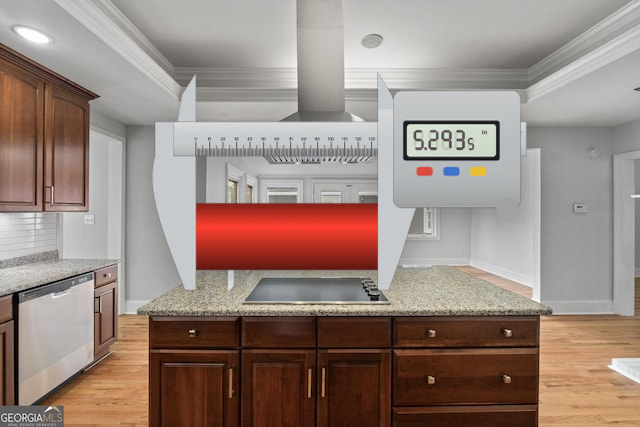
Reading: 5.2935,in
